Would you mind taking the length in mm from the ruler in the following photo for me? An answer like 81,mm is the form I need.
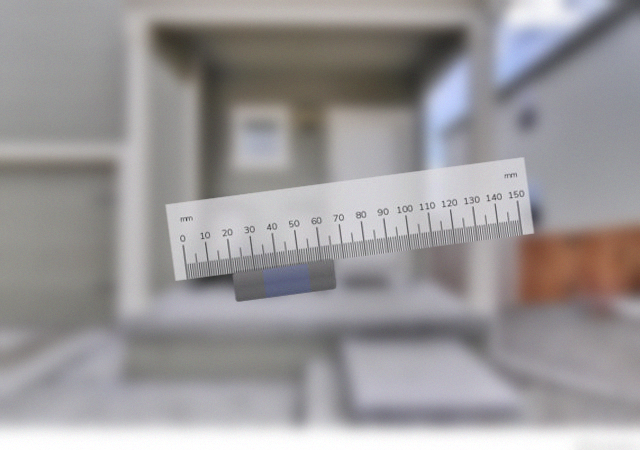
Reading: 45,mm
